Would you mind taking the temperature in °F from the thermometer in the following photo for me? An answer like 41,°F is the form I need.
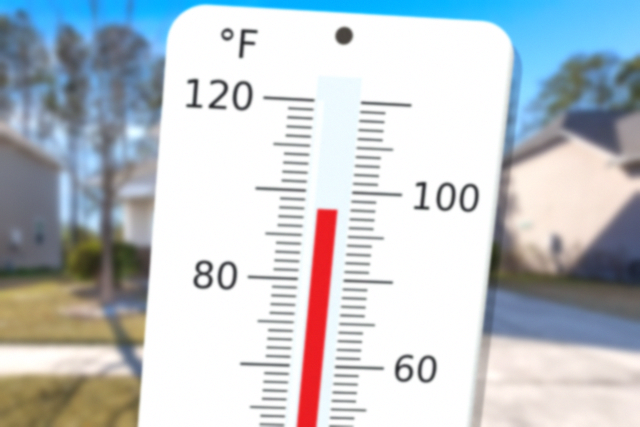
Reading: 96,°F
